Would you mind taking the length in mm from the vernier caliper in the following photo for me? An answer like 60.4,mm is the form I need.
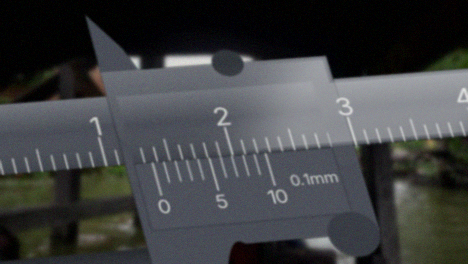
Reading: 13.6,mm
